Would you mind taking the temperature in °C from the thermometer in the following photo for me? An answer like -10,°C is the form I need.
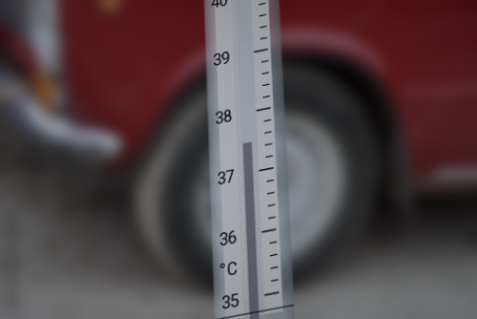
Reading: 37.5,°C
